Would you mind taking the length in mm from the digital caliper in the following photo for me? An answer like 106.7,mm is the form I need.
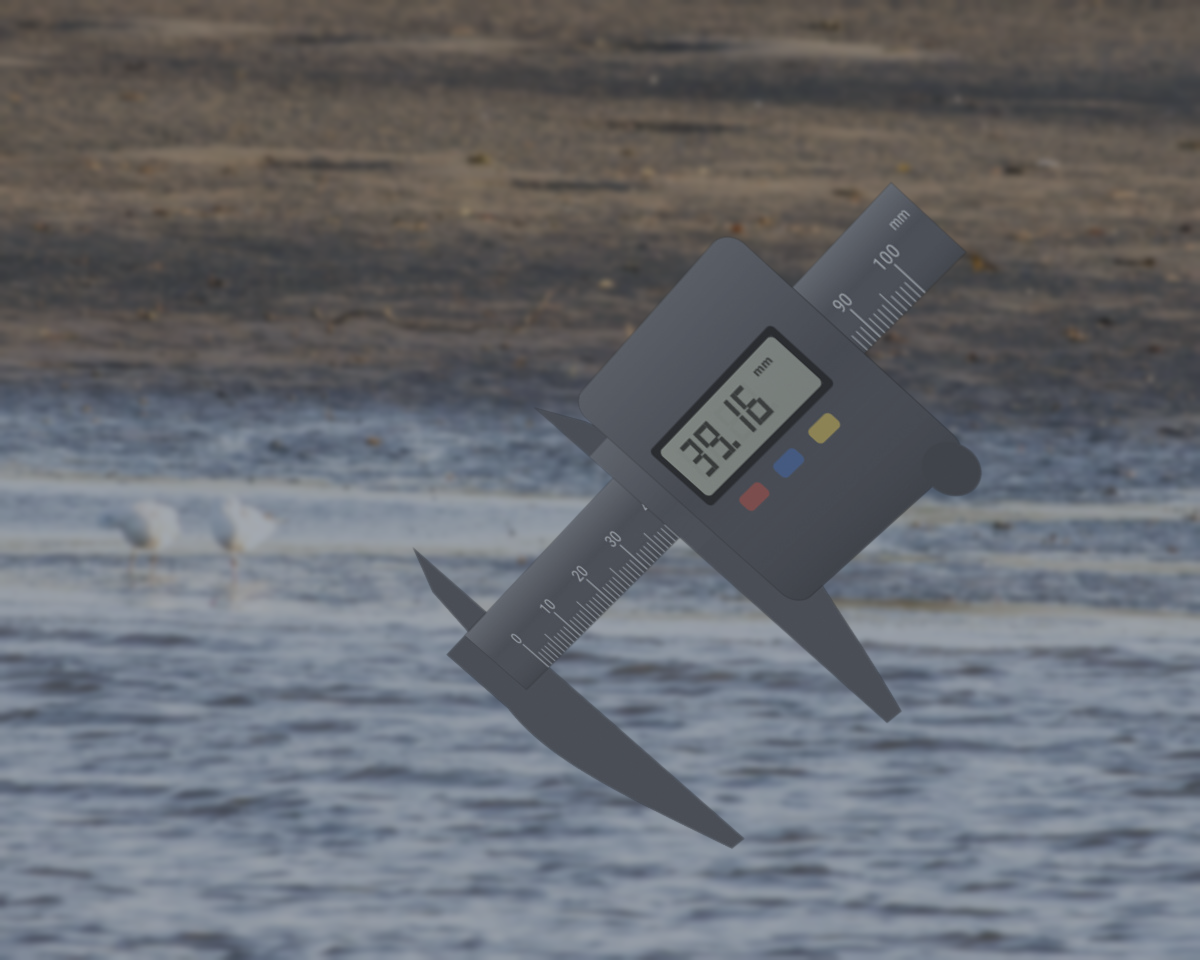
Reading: 39.16,mm
